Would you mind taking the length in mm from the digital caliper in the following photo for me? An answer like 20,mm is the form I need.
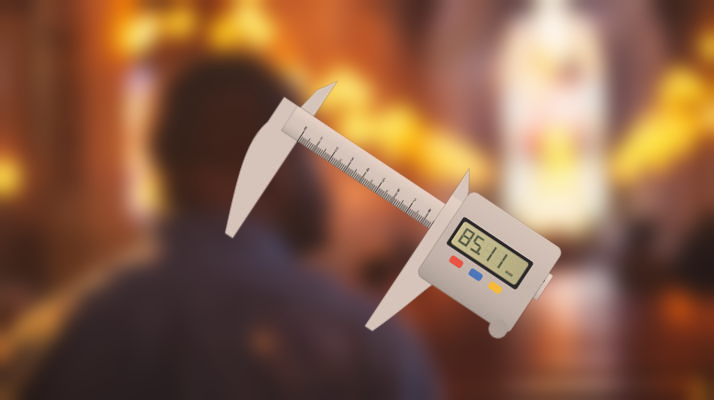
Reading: 85.11,mm
